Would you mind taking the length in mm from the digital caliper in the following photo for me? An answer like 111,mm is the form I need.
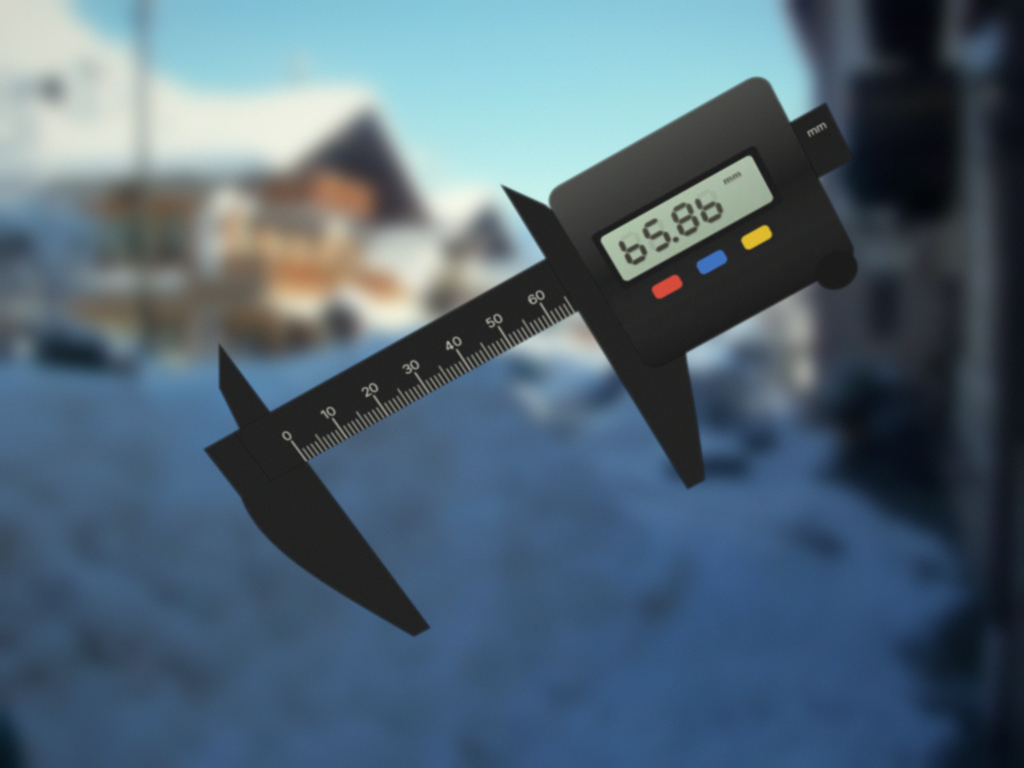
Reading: 65.86,mm
